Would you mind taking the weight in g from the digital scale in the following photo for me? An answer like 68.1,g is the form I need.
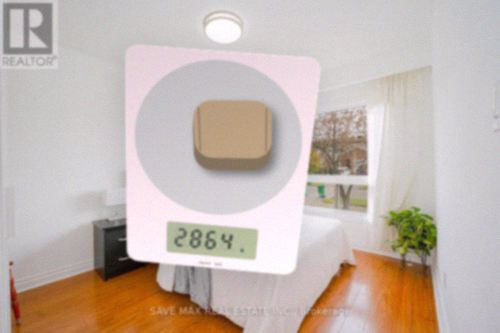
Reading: 2864,g
